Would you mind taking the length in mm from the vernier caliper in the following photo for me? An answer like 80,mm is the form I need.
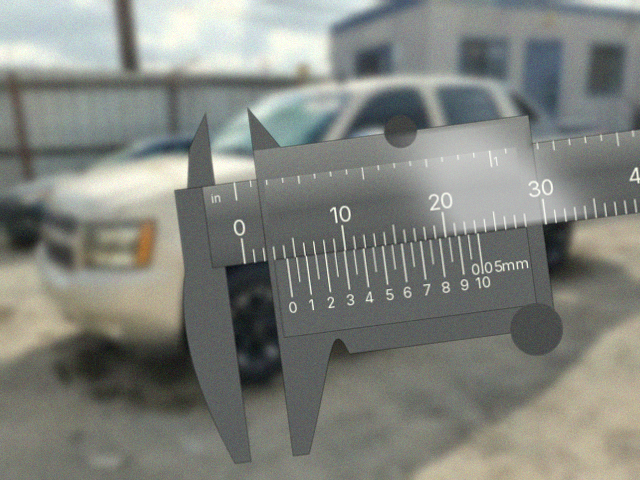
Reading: 4.2,mm
